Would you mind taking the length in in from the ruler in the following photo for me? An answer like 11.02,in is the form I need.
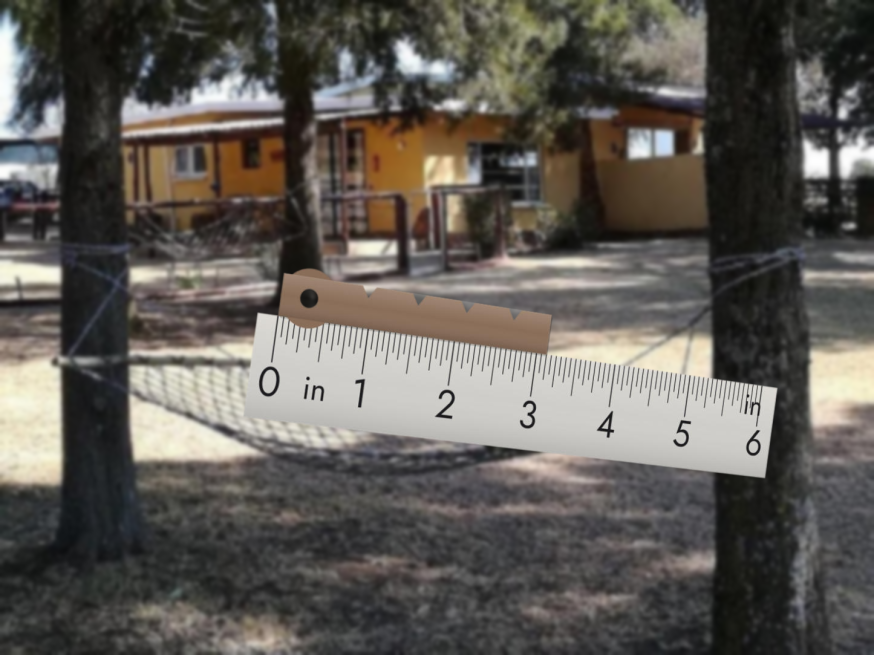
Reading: 3.125,in
